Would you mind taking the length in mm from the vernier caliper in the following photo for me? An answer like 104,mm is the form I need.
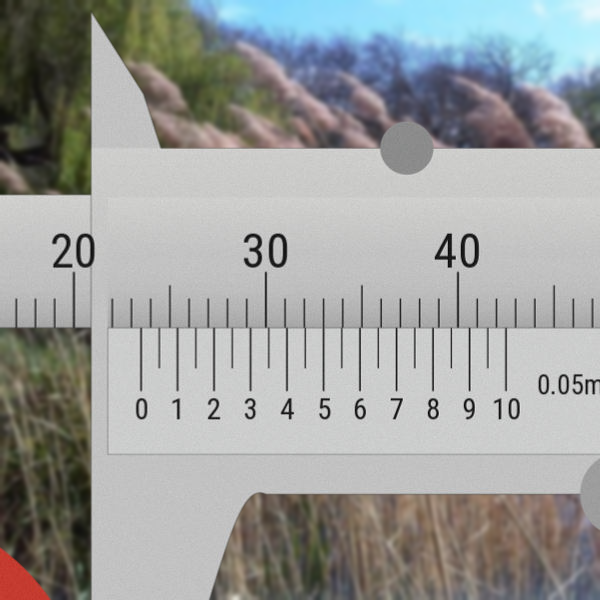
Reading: 23.5,mm
